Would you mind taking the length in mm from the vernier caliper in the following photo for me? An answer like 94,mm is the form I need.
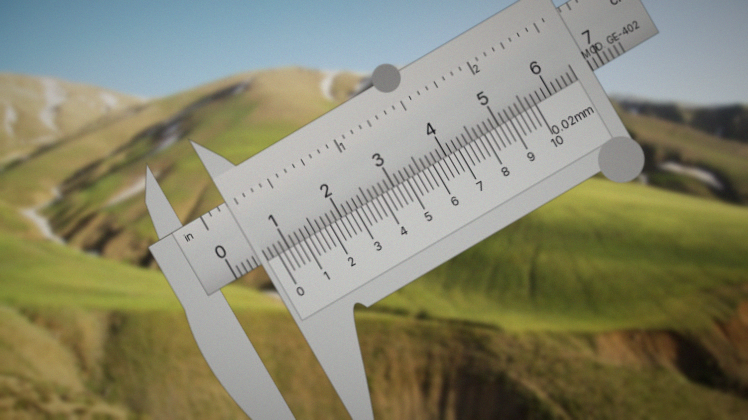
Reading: 8.0,mm
